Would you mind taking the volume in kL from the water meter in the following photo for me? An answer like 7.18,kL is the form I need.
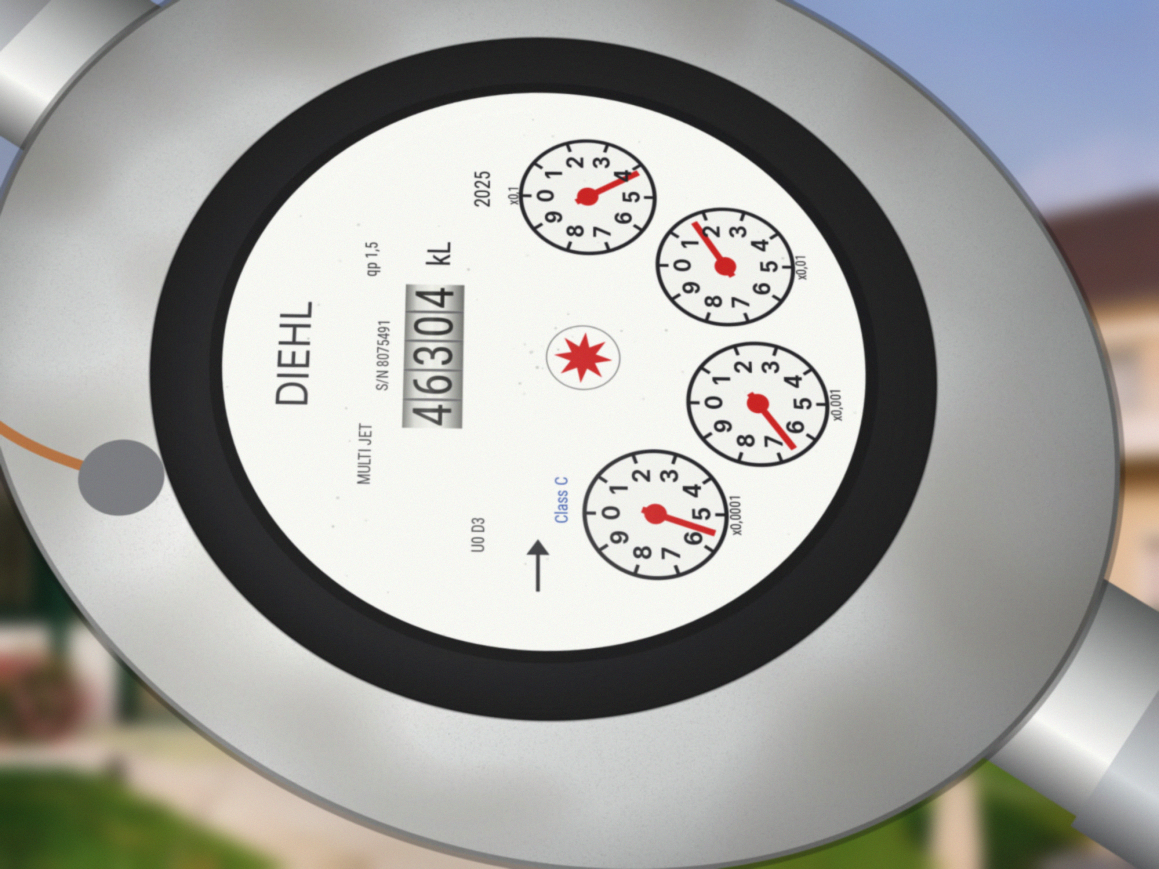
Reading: 46304.4165,kL
